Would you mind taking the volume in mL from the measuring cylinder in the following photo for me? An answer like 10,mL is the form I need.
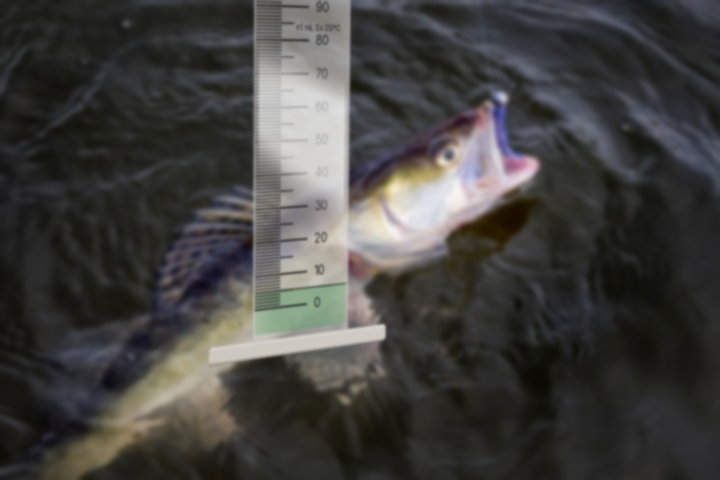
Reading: 5,mL
